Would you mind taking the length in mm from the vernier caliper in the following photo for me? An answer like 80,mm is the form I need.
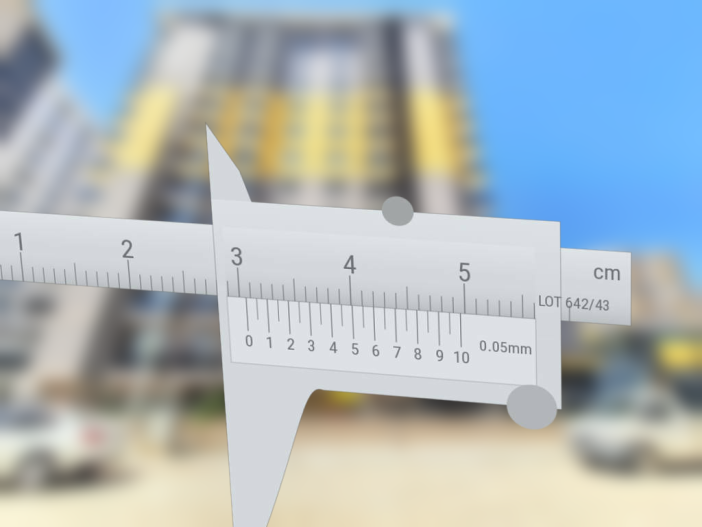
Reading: 30.6,mm
